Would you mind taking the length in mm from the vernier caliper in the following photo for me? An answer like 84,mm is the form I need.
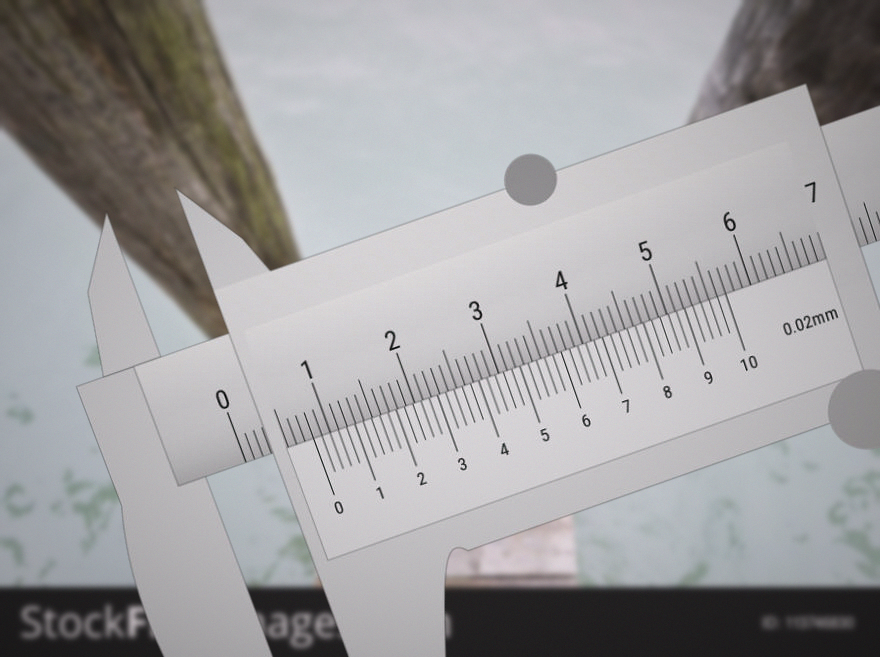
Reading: 8.0,mm
